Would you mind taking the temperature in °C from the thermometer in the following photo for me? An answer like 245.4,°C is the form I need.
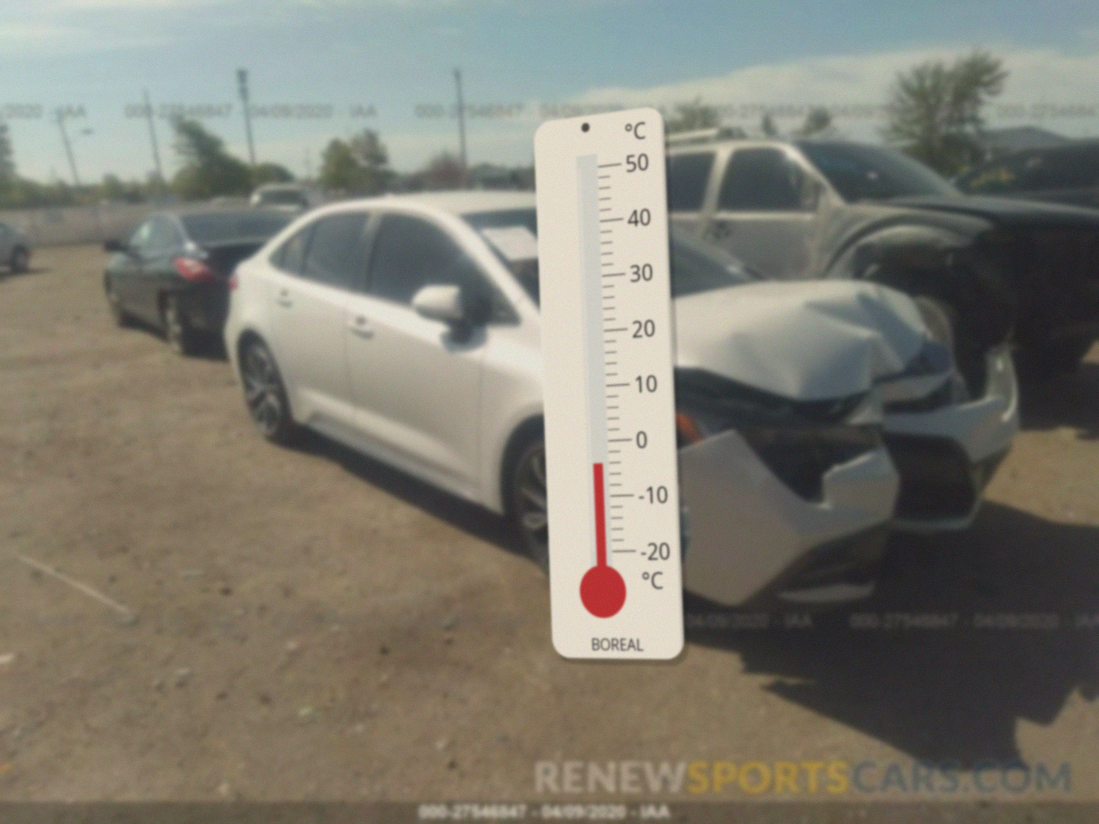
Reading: -4,°C
